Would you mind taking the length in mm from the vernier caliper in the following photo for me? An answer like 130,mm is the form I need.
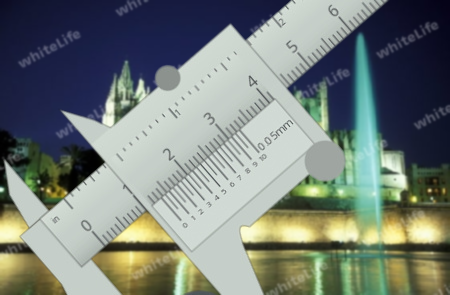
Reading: 13.6,mm
